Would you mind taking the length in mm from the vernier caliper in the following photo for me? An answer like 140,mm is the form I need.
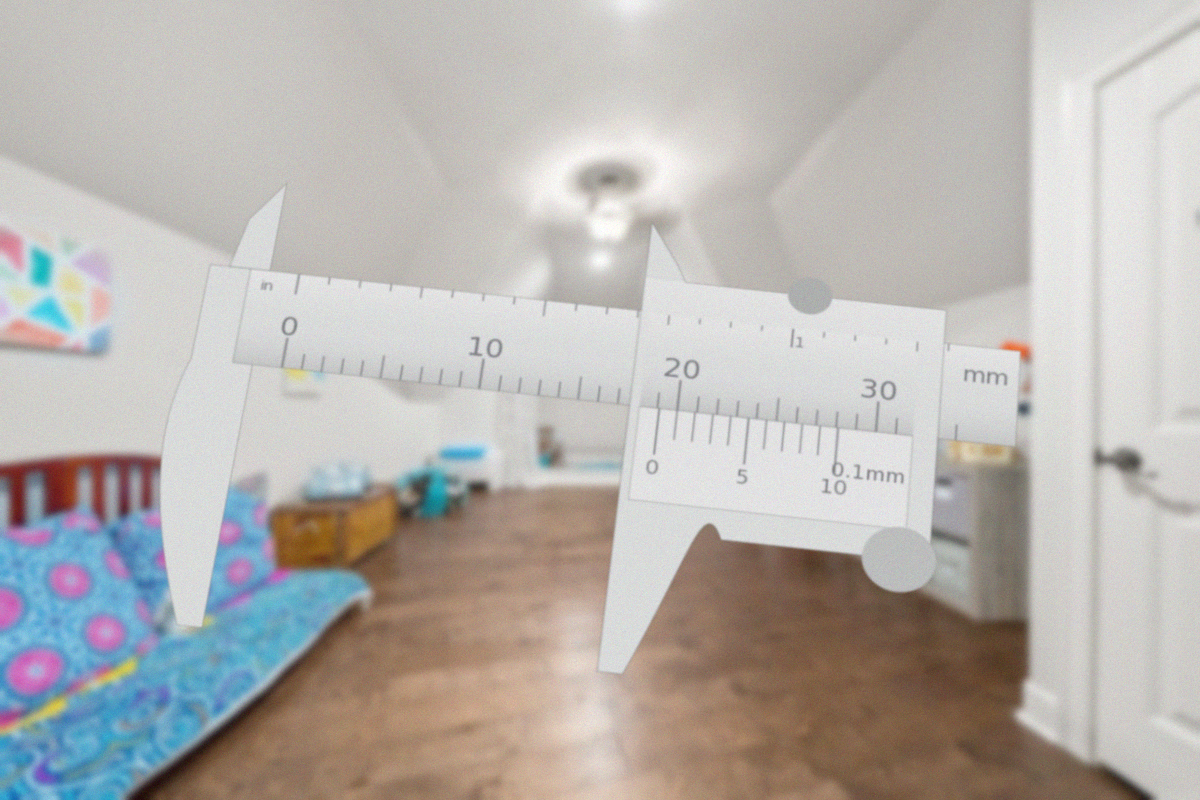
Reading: 19.1,mm
